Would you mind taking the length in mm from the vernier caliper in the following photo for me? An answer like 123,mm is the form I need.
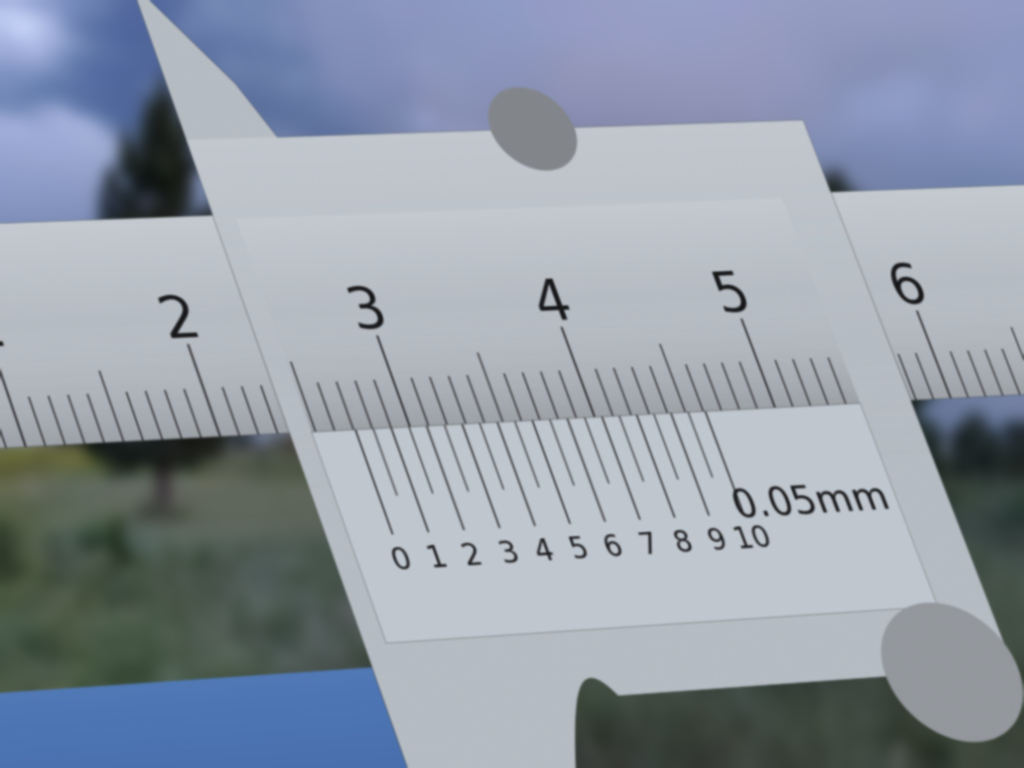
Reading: 27.1,mm
